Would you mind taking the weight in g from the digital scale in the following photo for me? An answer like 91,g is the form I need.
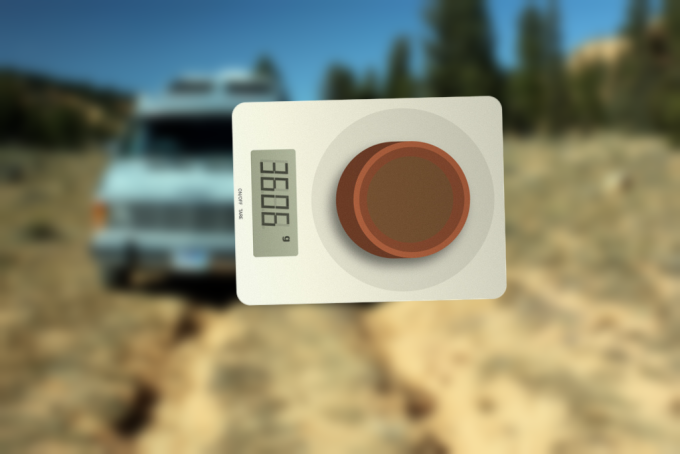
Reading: 3606,g
